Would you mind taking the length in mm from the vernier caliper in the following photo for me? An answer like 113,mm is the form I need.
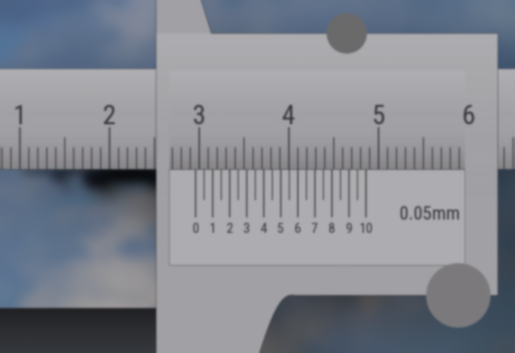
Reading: 29.6,mm
